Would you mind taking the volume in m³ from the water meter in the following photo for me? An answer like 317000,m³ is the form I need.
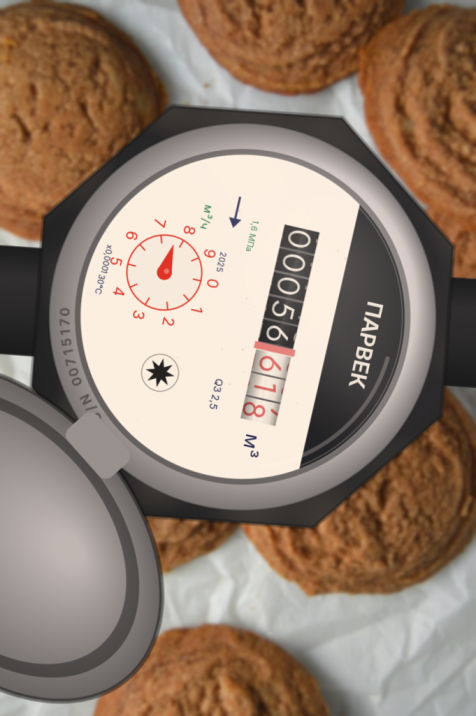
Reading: 56.6177,m³
